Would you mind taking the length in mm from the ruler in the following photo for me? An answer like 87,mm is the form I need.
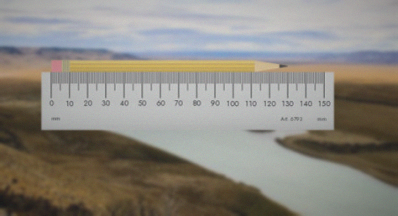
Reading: 130,mm
